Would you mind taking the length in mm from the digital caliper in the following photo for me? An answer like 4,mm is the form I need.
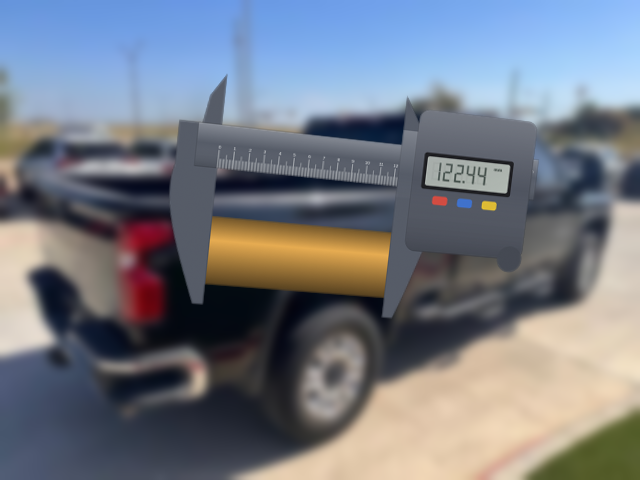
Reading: 122.44,mm
